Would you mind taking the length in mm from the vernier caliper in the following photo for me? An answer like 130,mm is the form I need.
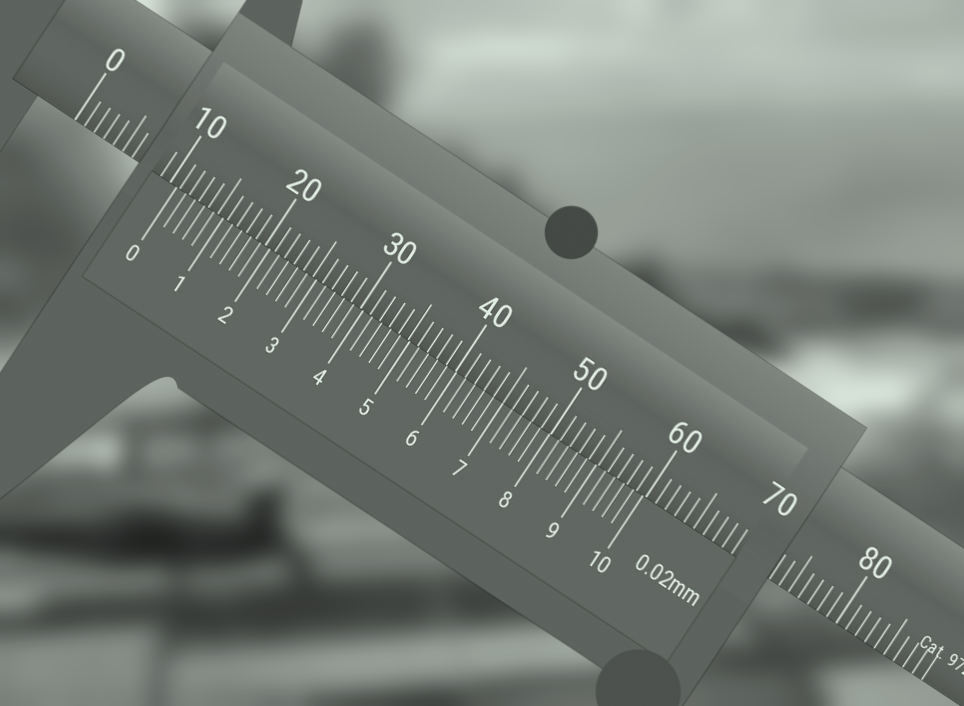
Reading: 10.7,mm
